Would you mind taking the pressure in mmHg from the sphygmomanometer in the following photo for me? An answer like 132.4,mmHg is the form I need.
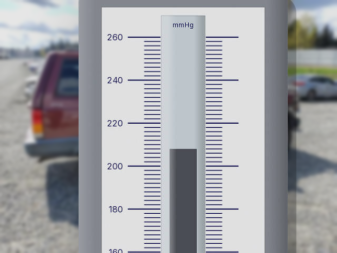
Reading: 208,mmHg
